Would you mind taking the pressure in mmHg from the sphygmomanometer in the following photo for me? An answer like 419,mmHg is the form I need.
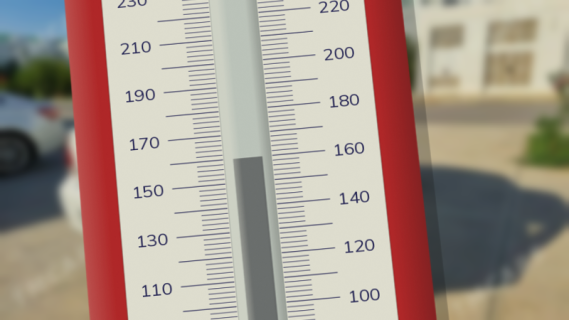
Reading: 160,mmHg
